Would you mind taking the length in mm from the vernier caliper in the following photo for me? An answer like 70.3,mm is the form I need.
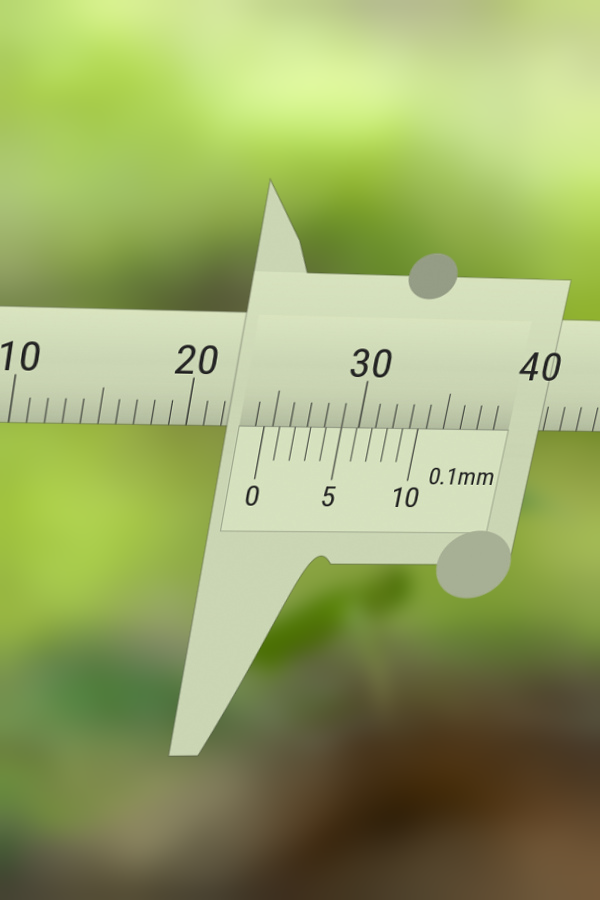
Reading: 24.5,mm
